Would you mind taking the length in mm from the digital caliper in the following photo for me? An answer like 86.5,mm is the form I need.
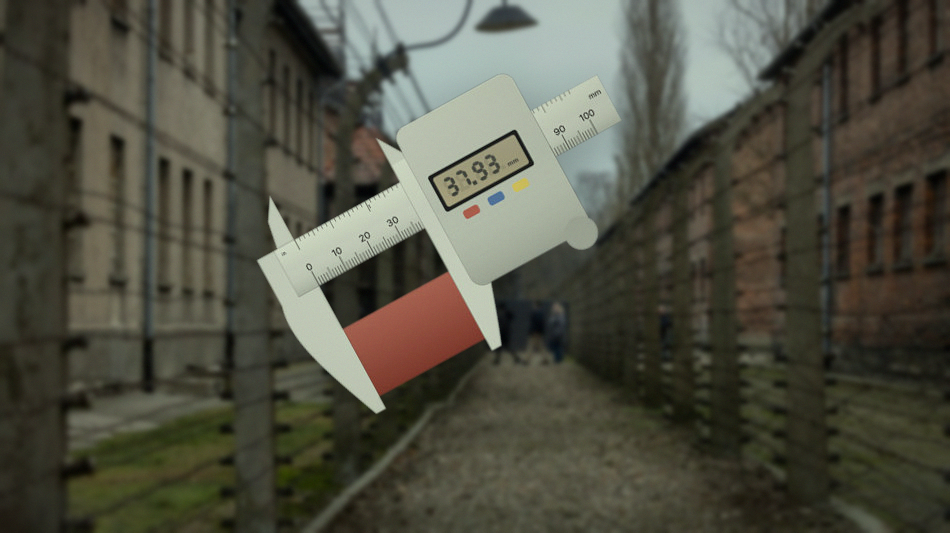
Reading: 37.93,mm
